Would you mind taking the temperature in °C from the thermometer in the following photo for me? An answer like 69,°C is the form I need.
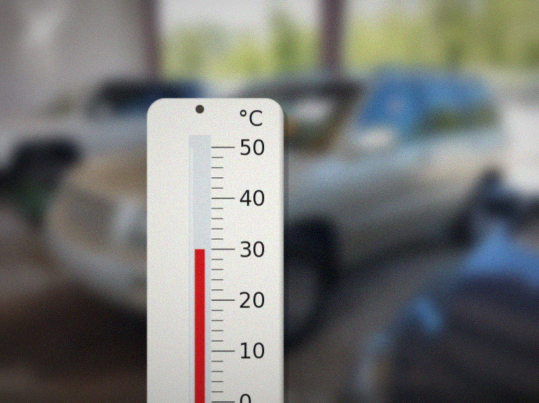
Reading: 30,°C
